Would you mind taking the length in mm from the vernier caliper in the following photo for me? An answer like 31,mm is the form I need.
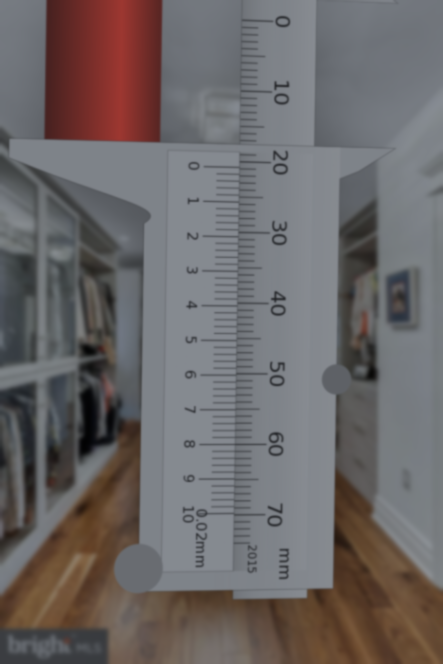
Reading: 20.8,mm
